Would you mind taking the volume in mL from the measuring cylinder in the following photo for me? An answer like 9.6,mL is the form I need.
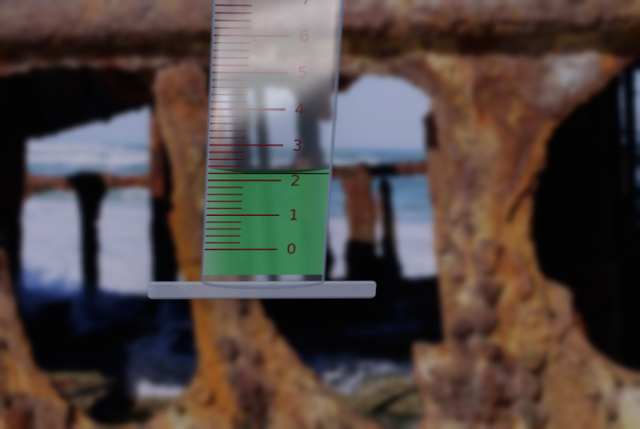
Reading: 2.2,mL
